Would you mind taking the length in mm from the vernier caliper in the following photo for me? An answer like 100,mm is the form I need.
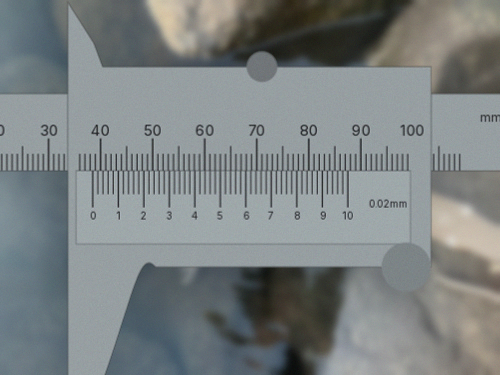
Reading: 38.5,mm
